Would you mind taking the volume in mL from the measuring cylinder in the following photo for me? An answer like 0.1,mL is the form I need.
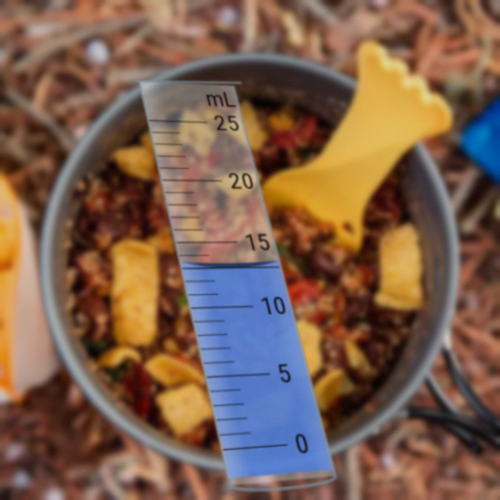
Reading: 13,mL
